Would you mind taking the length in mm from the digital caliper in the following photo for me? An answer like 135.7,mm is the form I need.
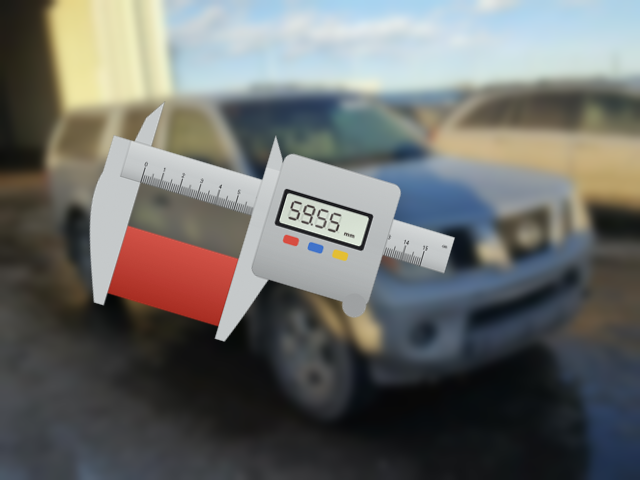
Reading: 59.55,mm
